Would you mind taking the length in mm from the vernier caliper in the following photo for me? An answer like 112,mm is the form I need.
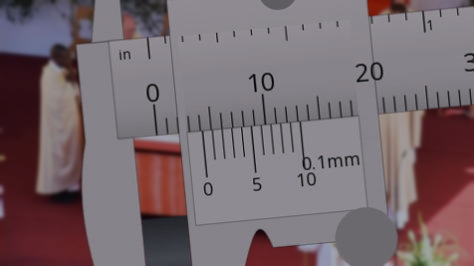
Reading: 4.2,mm
